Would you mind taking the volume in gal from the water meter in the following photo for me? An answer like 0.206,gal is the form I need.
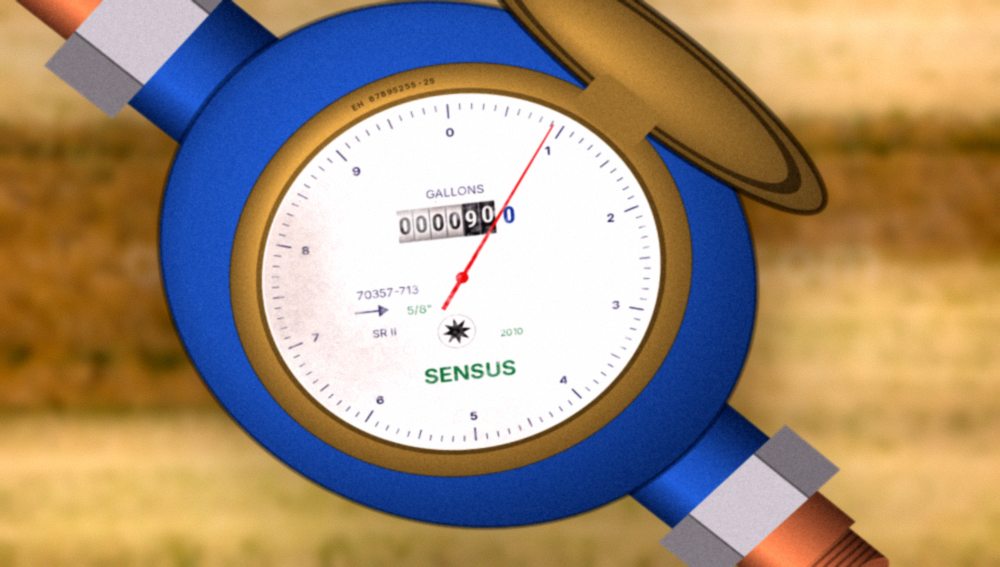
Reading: 900.9,gal
